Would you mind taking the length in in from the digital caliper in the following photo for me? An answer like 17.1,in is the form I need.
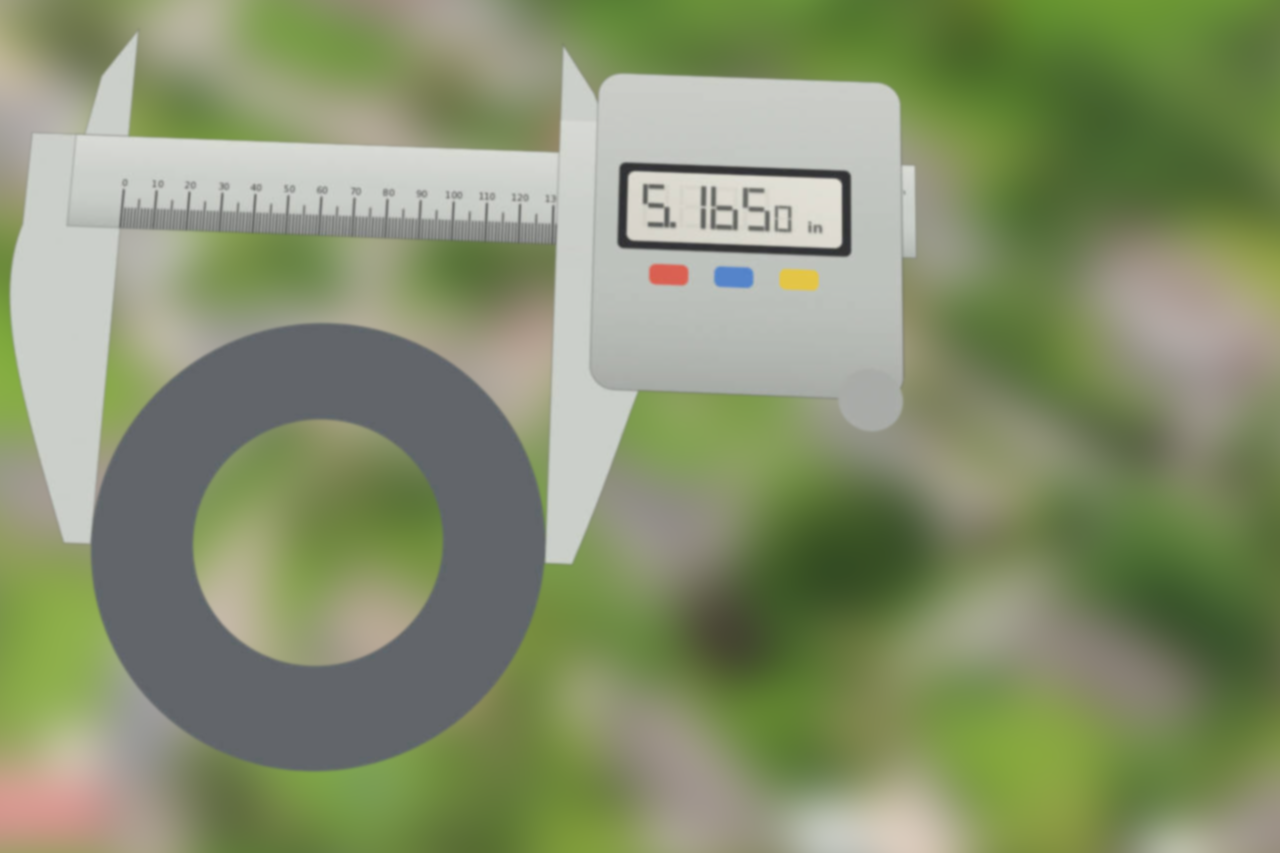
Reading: 5.1650,in
